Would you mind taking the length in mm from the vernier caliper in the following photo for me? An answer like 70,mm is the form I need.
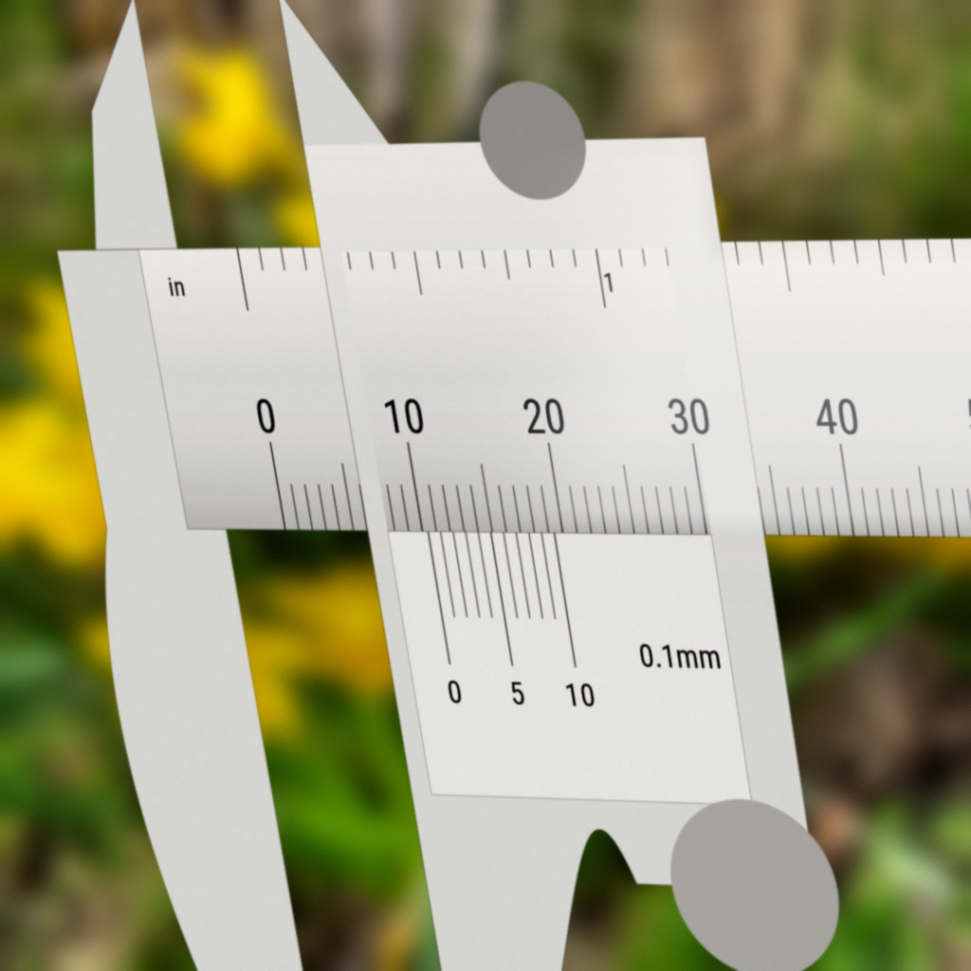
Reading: 10.4,mm
